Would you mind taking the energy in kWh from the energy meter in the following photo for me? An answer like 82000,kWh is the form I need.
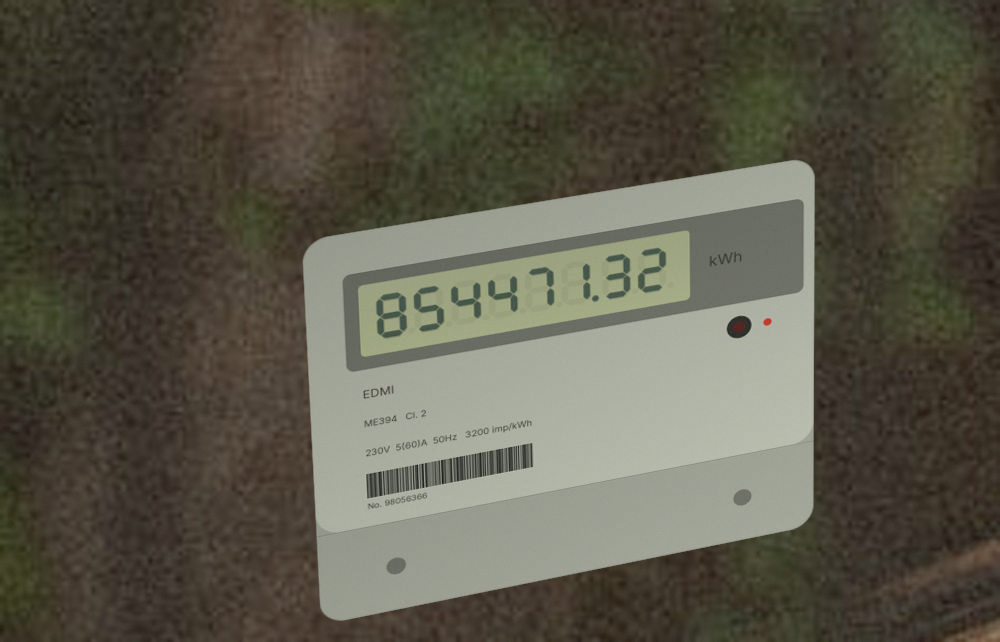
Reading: 854471.32,kWh
